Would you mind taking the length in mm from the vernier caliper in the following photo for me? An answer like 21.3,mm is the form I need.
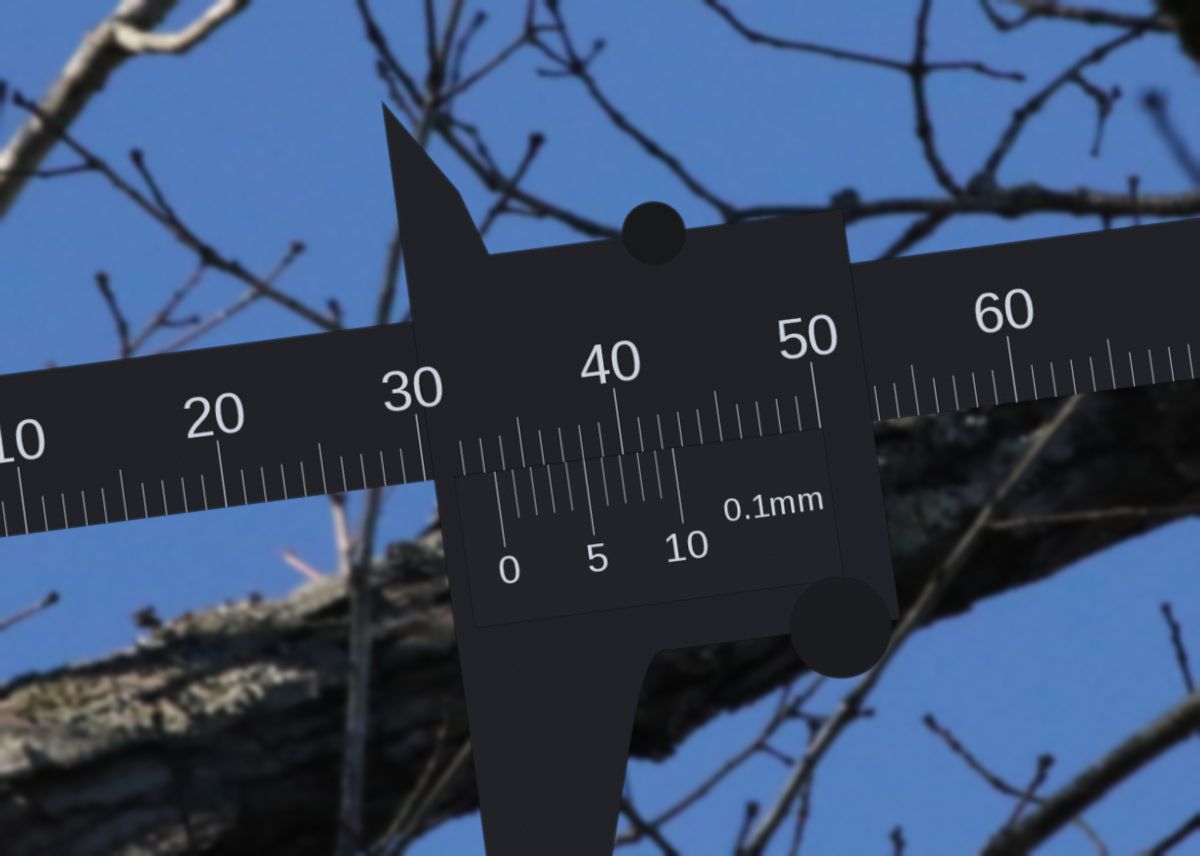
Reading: 33.5,mm
